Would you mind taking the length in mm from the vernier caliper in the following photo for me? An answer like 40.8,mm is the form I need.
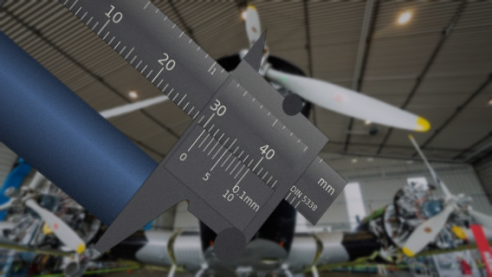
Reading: 30.4,mm
